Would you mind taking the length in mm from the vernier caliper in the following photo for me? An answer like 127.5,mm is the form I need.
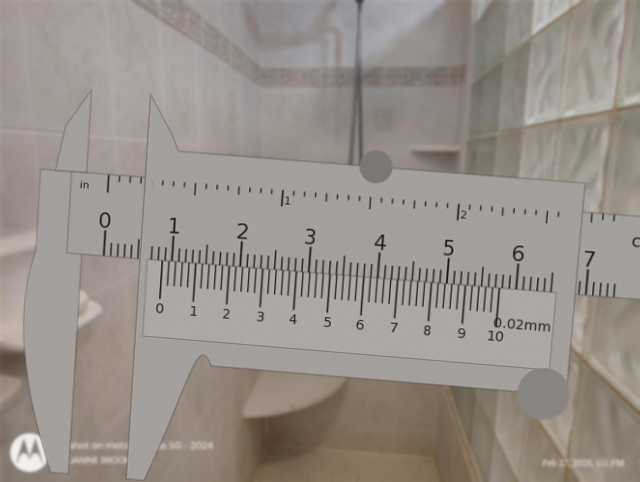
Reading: 8.6,mm
